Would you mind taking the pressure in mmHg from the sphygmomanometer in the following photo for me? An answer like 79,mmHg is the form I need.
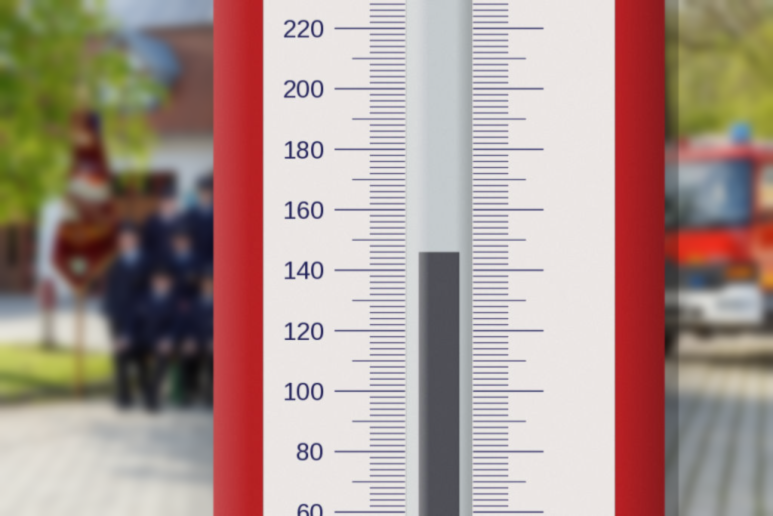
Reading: 146,mmHg
